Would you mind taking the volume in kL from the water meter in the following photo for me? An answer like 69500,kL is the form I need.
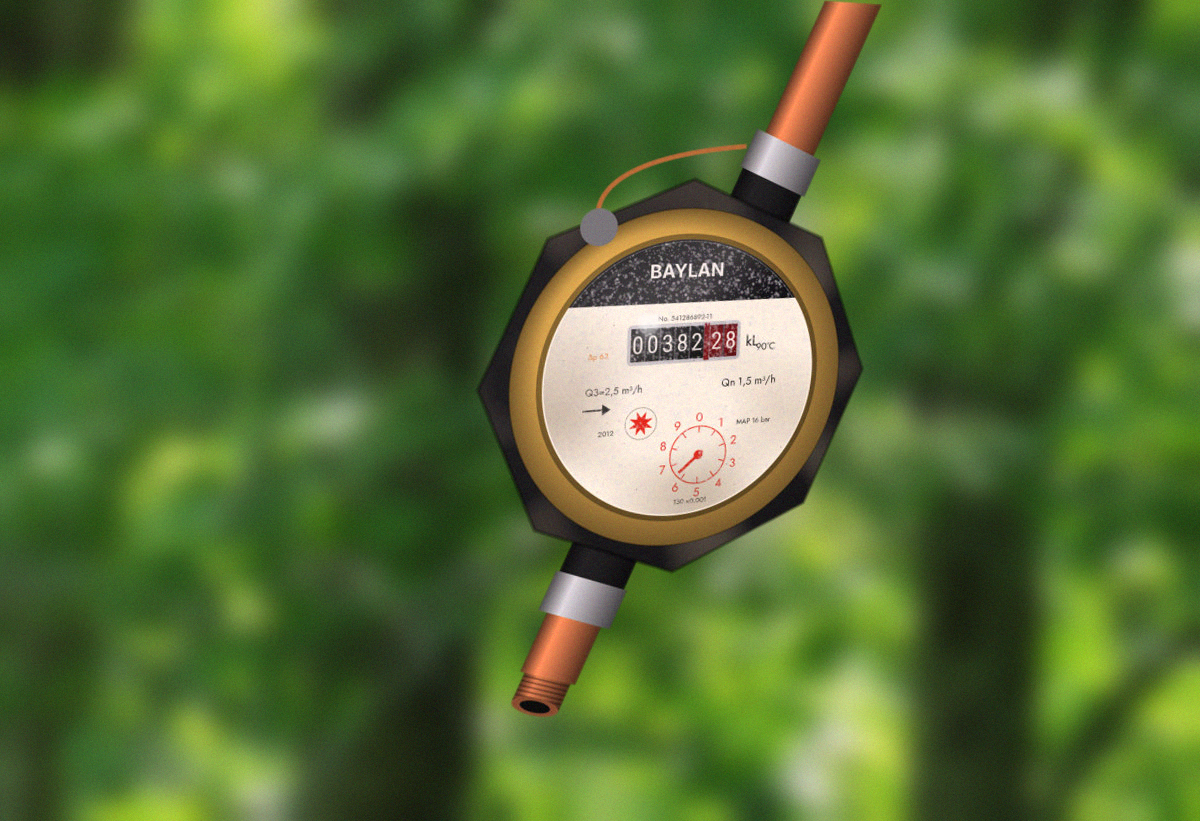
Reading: 382.286,kL
